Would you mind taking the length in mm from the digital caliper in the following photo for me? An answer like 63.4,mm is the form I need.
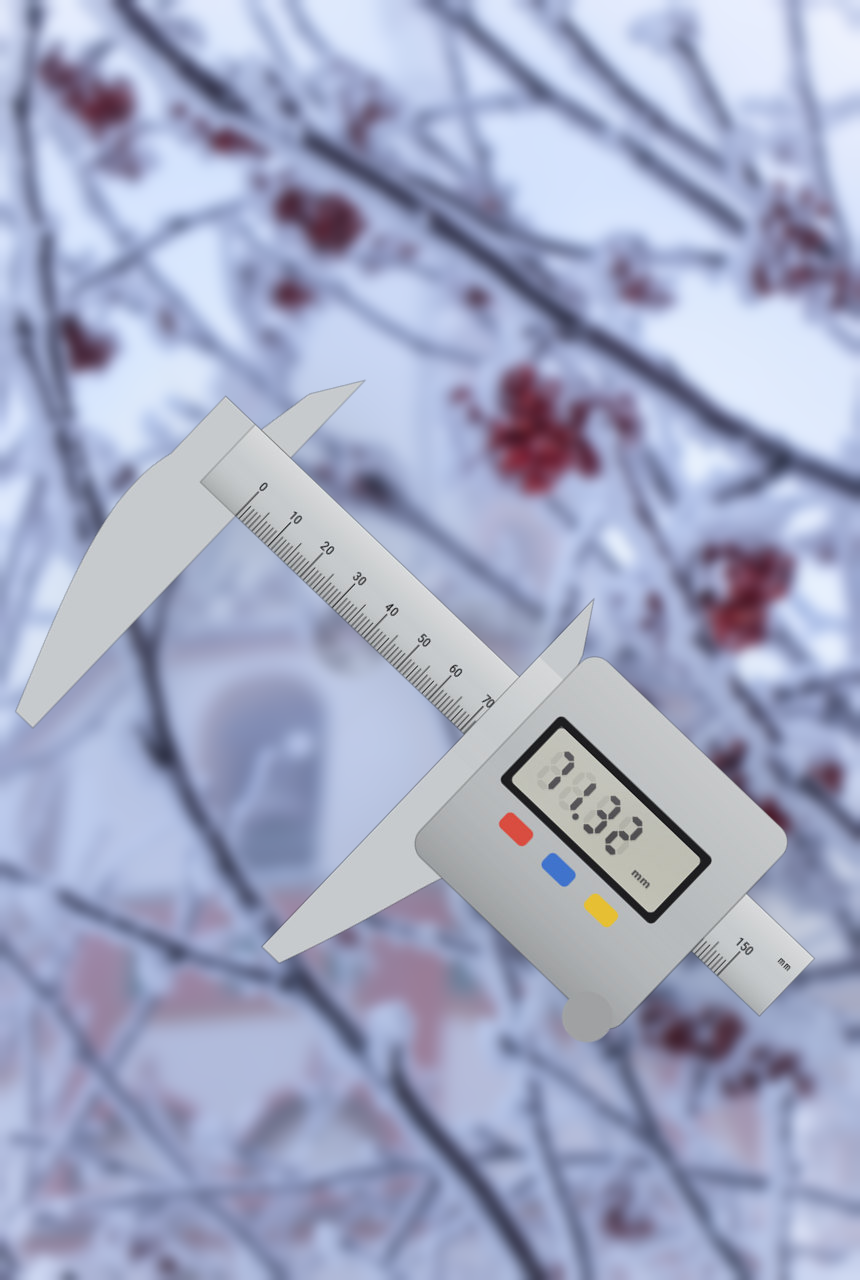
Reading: 71.32,mm
